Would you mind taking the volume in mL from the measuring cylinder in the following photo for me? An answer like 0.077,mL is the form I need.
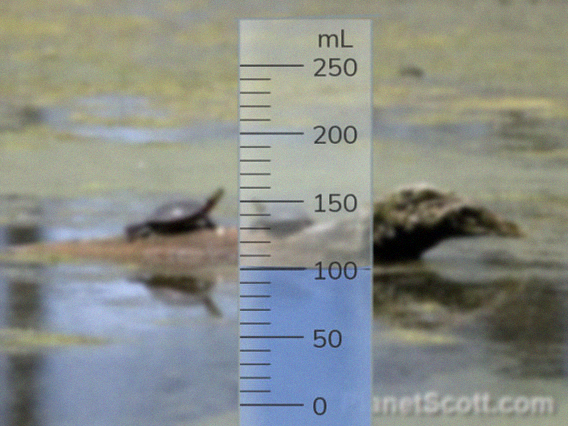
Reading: 100,mL
